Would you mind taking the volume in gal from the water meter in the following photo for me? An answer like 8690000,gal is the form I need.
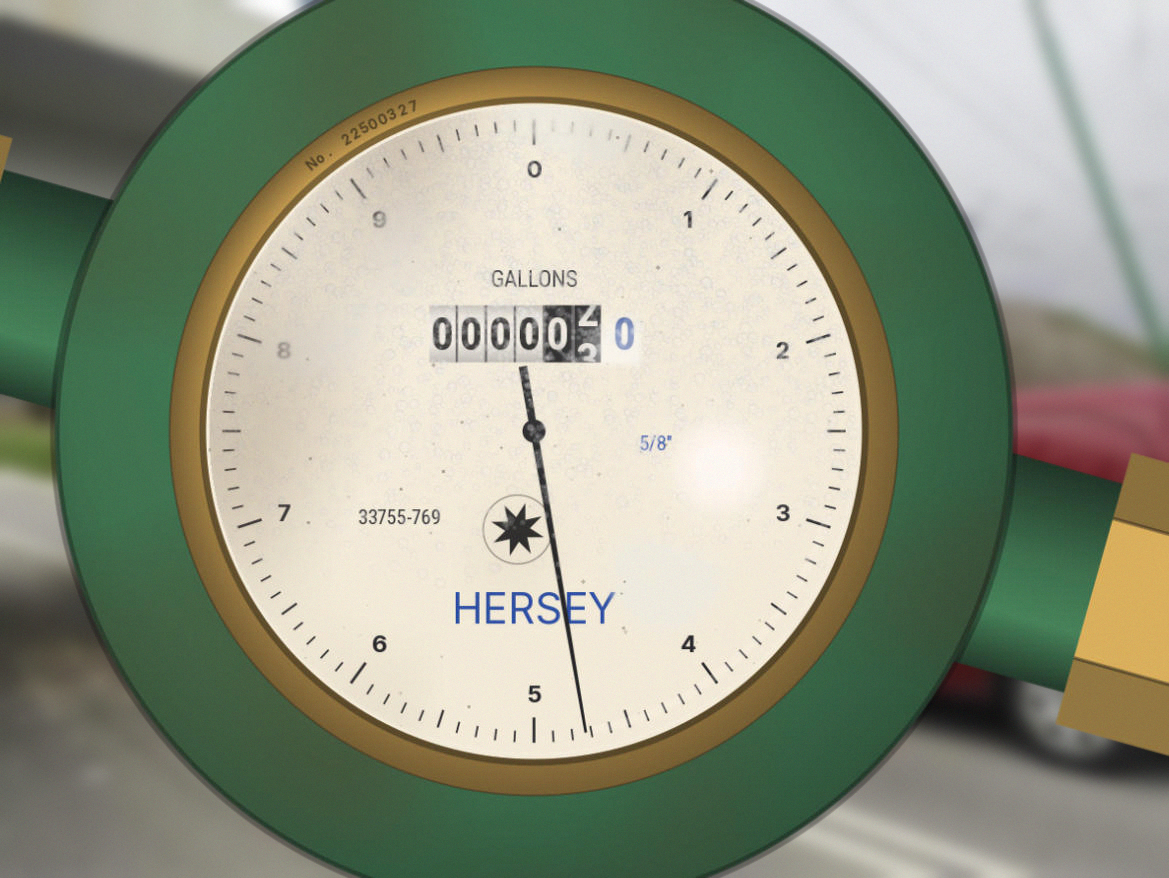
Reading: 24.7,gal
